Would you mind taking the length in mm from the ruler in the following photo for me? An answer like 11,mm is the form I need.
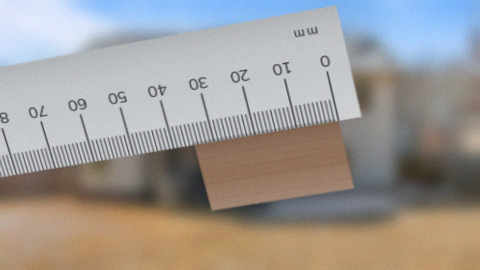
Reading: 35,mm
